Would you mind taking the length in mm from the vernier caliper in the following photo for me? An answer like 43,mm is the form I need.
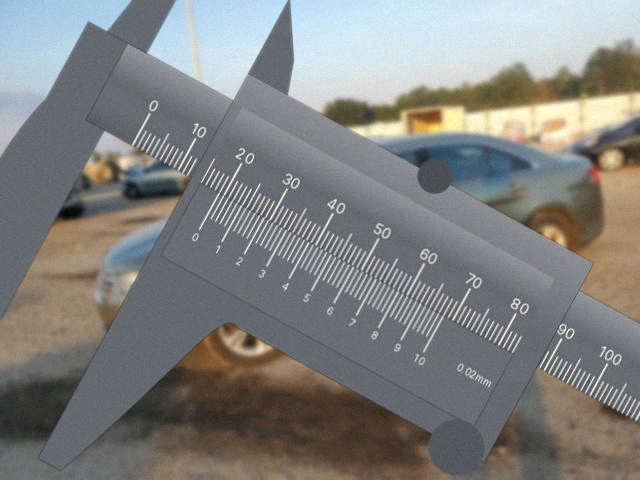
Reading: 19.0,mm
